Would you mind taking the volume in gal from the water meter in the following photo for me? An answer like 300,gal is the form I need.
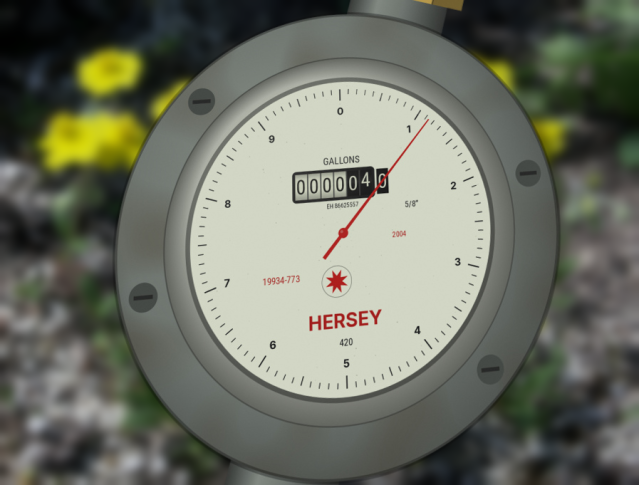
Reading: 41.1,gal
